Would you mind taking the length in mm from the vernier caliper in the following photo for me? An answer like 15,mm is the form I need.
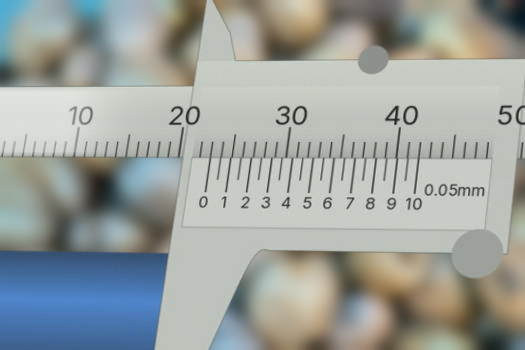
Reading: 23.0,mm
